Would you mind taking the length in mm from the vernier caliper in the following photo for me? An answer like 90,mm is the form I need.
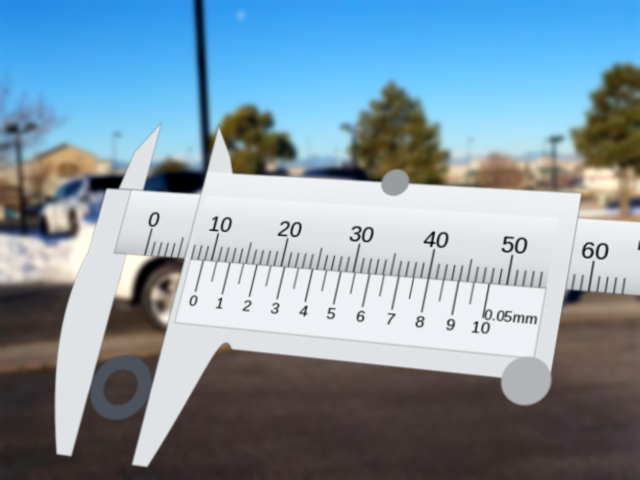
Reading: 8.8,mm
